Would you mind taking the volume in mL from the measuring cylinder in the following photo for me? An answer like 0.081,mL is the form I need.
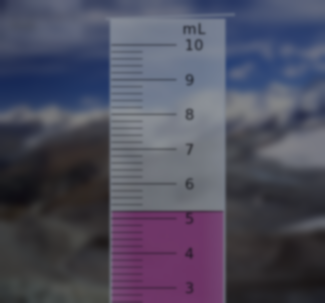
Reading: 5.2,mL
